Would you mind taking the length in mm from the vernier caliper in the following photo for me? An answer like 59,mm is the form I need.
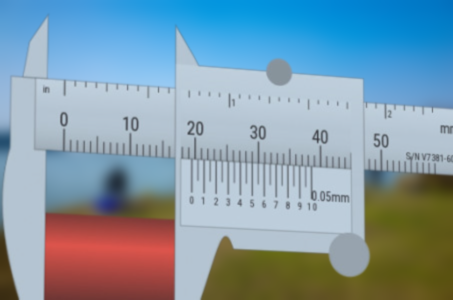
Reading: 19.5,mm
